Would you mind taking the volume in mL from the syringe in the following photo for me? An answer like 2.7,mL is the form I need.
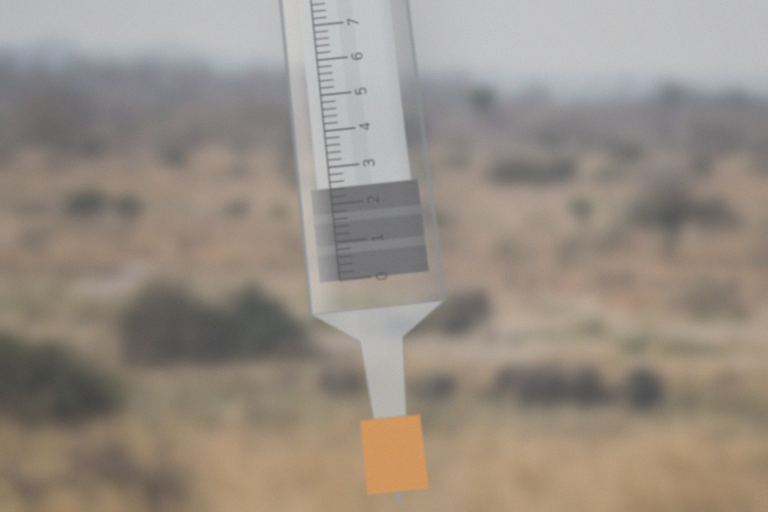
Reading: 0,mL
